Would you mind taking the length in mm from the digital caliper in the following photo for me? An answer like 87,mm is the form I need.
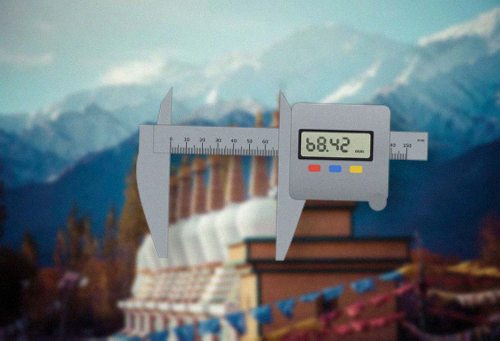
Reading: 68.42,mm
